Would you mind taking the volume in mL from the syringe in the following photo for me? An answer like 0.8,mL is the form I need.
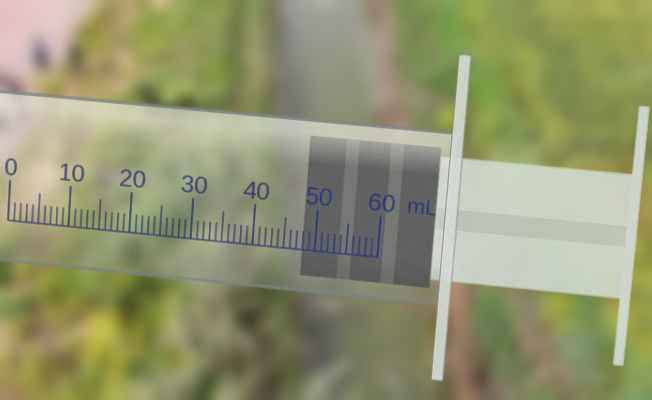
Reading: 48,mL
